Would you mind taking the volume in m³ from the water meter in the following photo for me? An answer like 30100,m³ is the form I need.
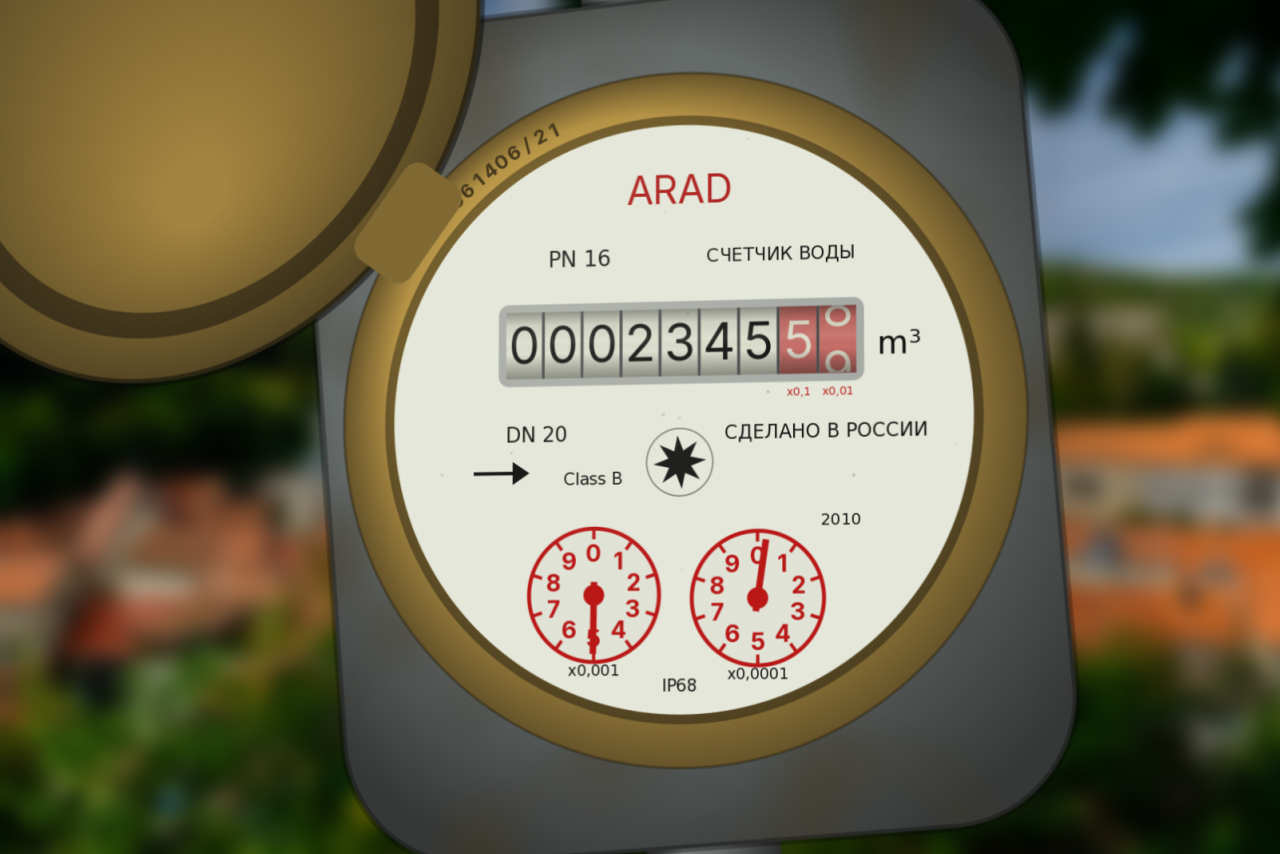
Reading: 2345.5850,m³
